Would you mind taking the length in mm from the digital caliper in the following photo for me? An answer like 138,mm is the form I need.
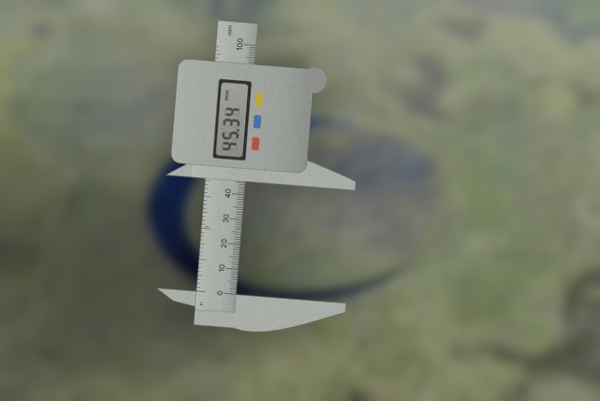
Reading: 45.34,mm
